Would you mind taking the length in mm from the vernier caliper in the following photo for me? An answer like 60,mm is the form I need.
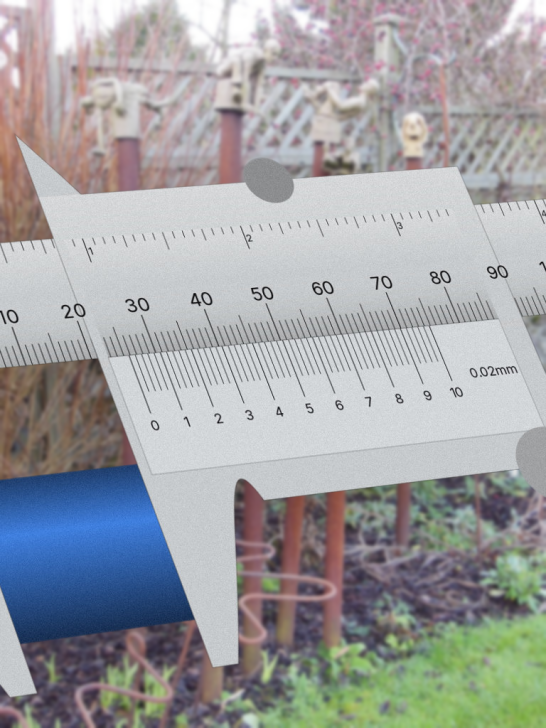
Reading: 25.8,mm
